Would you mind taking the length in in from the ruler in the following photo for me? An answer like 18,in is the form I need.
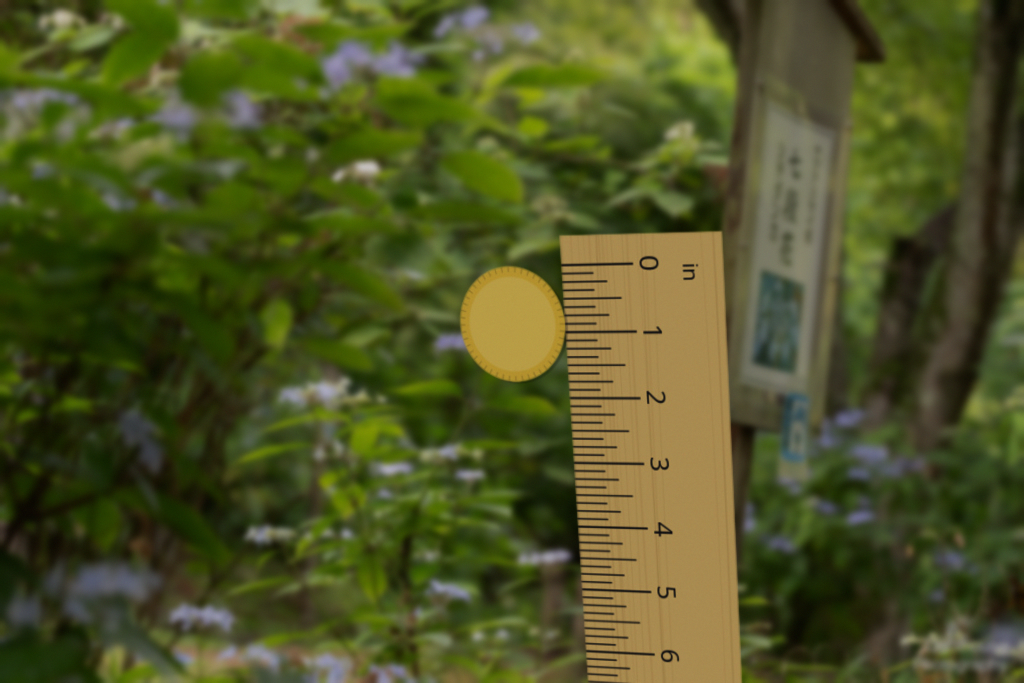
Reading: 1.75,in
